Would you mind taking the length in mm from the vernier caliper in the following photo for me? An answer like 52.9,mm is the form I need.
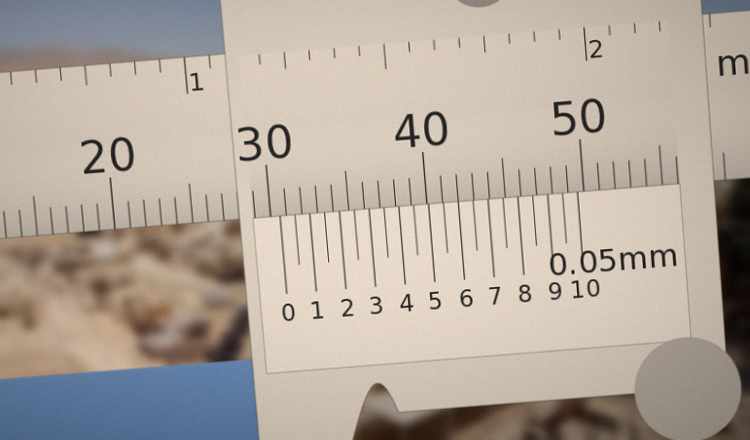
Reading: 30.6,mm
